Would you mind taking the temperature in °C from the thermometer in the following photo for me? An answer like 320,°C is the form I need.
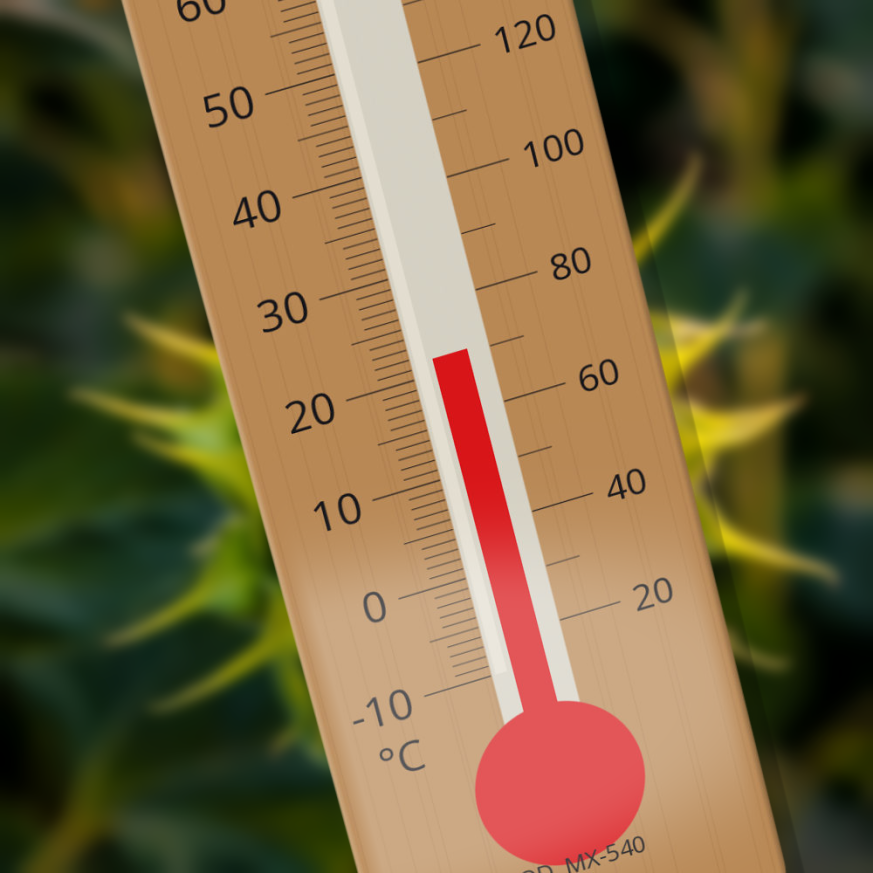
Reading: 21.5,°C
